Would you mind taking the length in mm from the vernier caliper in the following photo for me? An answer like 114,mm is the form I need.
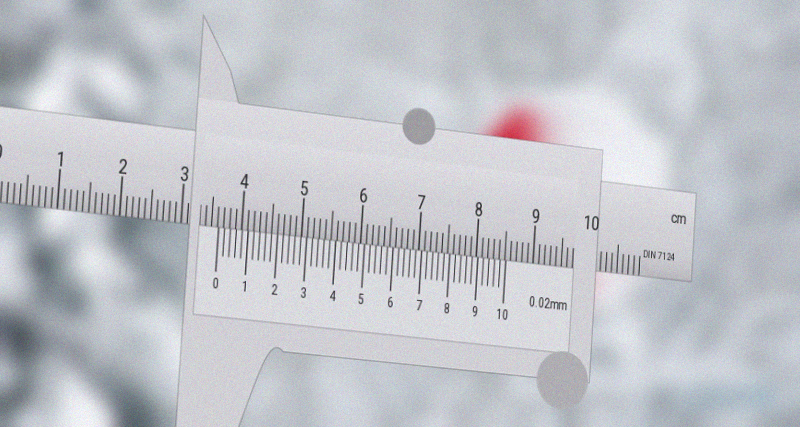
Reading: 36.2,mm
